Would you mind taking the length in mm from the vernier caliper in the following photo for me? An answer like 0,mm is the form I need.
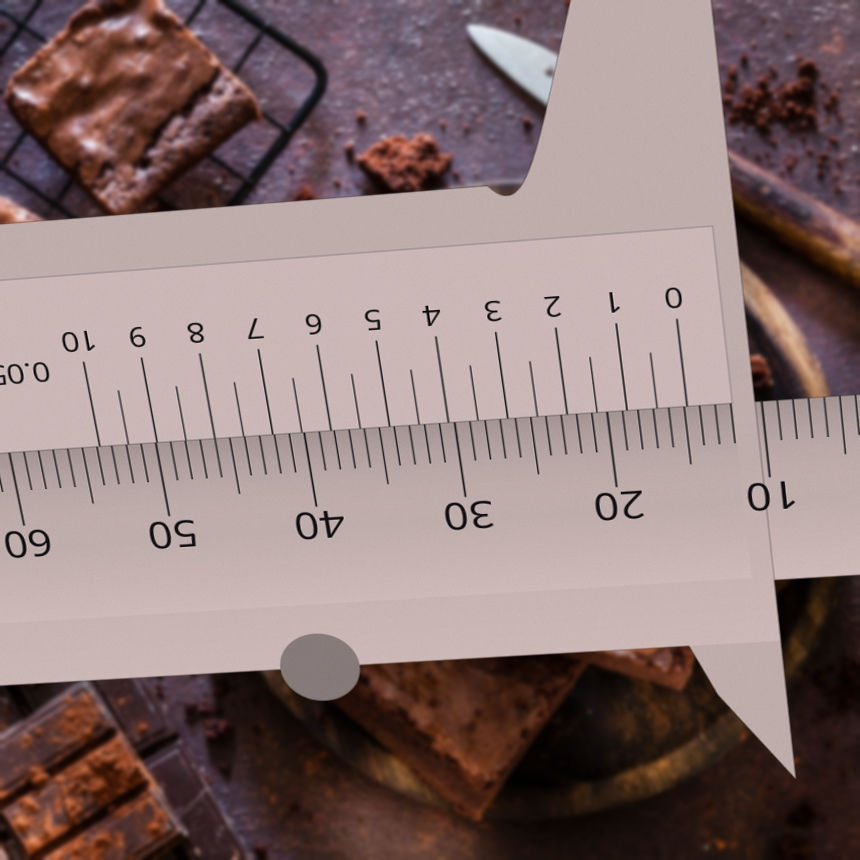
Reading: 14.8,mm
